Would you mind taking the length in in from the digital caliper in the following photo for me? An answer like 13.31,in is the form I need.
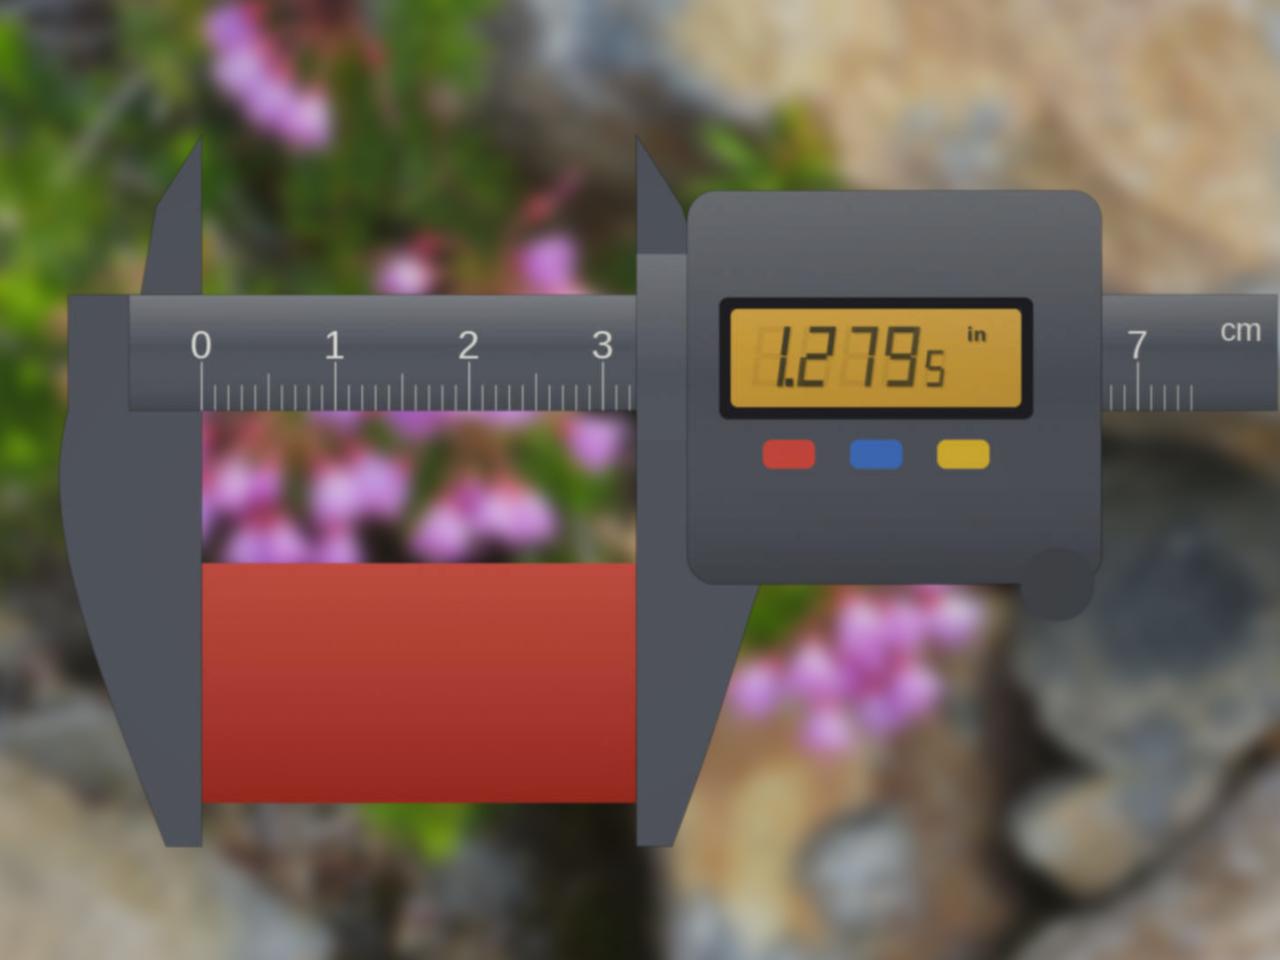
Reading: 1.2795,in
